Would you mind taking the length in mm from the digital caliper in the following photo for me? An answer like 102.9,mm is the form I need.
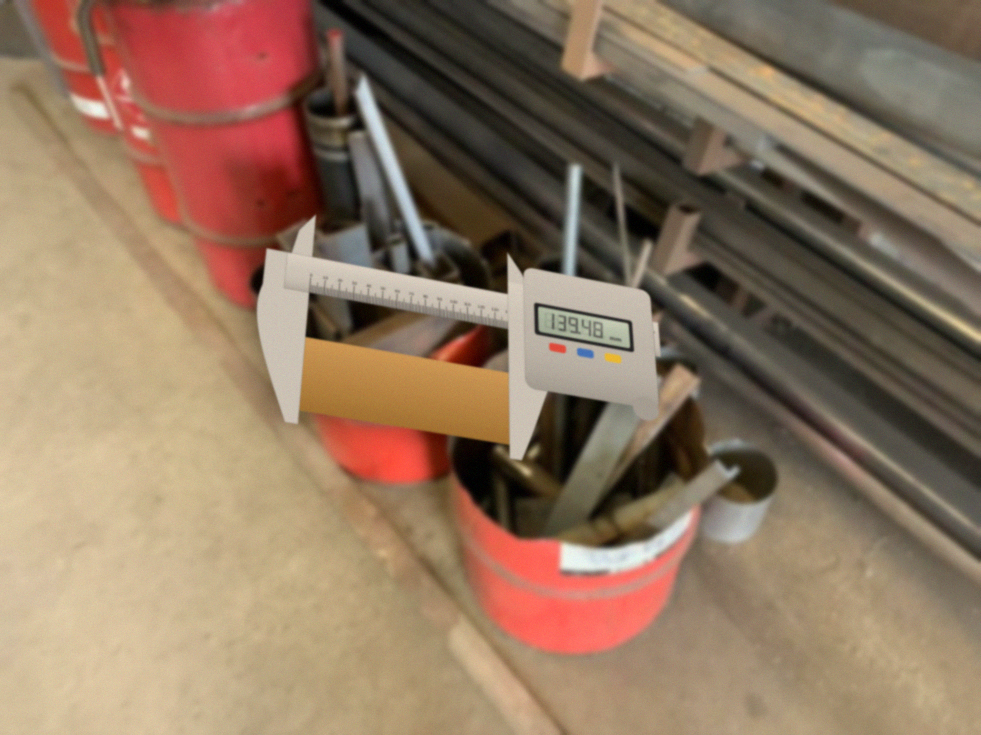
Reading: 139.48,mm
